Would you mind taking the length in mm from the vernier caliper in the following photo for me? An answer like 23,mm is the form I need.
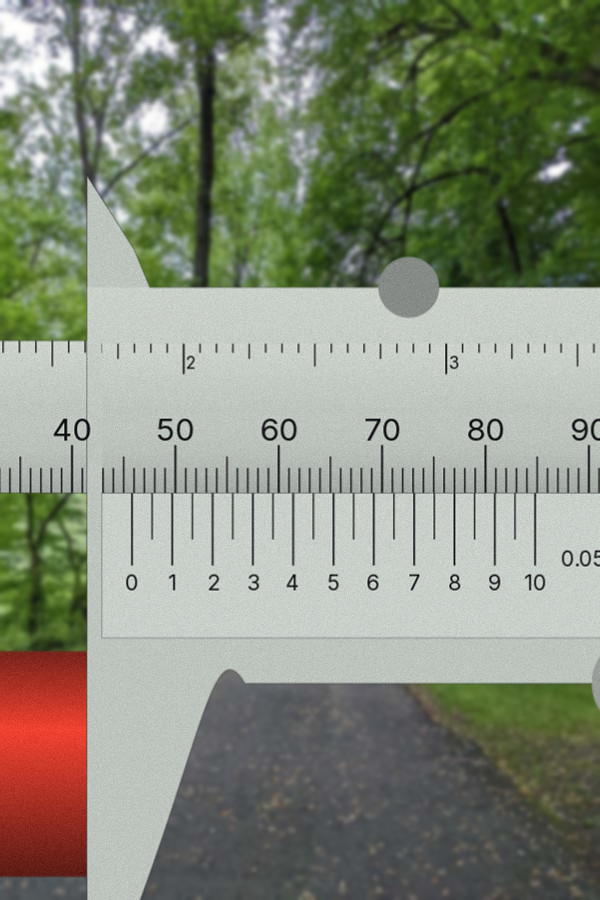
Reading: 45.8,mm
